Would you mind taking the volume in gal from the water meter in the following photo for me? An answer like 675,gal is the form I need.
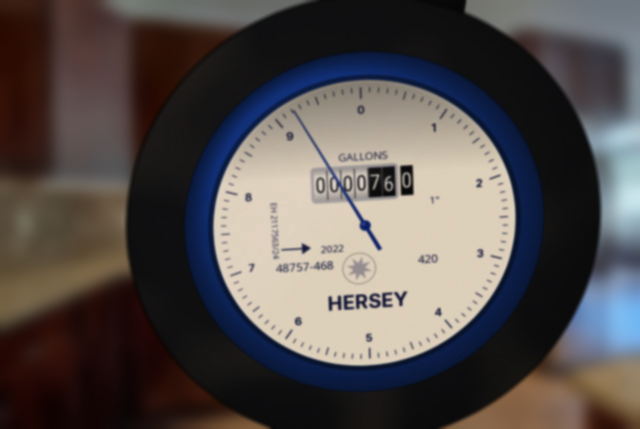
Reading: 759.2,gal
